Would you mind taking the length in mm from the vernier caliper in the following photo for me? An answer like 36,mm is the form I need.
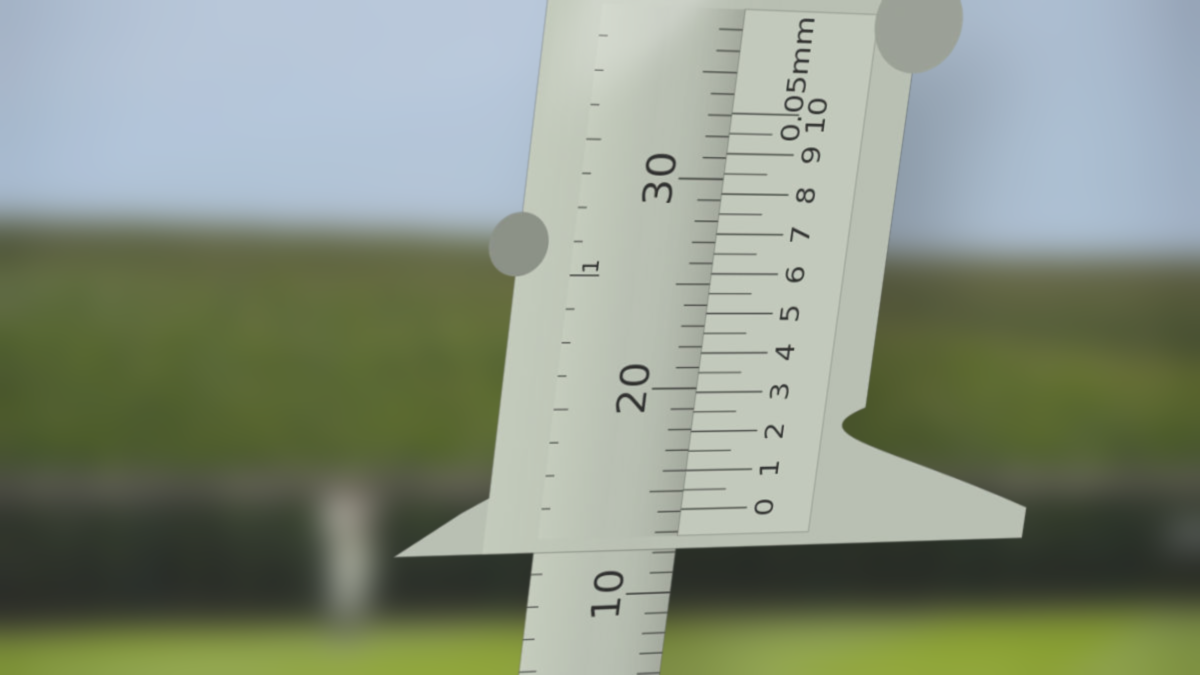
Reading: 14.1,mm
